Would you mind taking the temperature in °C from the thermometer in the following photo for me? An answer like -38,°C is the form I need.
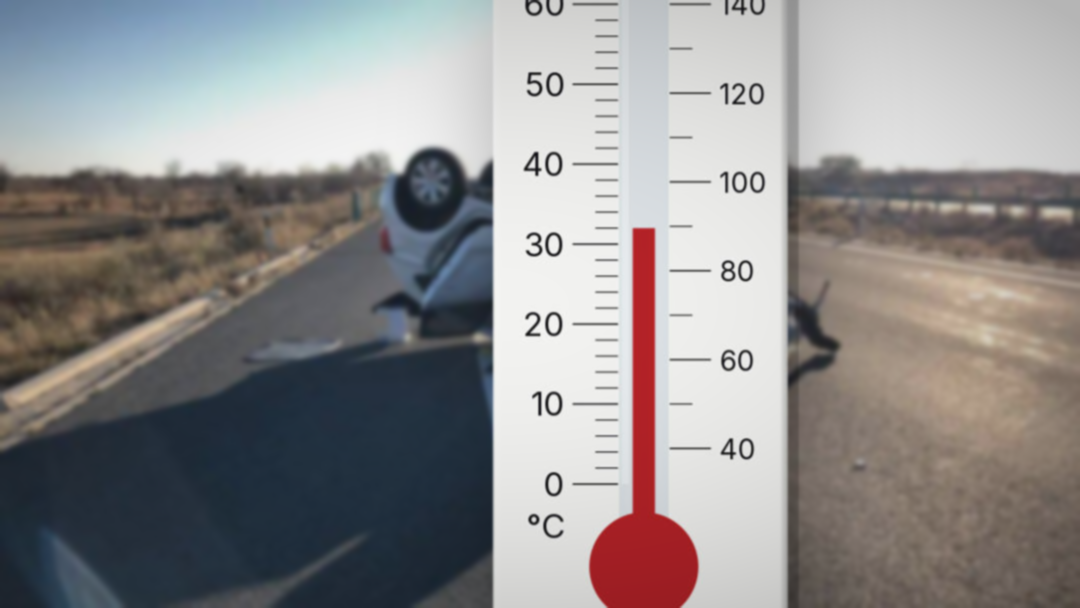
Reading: 32,°C
